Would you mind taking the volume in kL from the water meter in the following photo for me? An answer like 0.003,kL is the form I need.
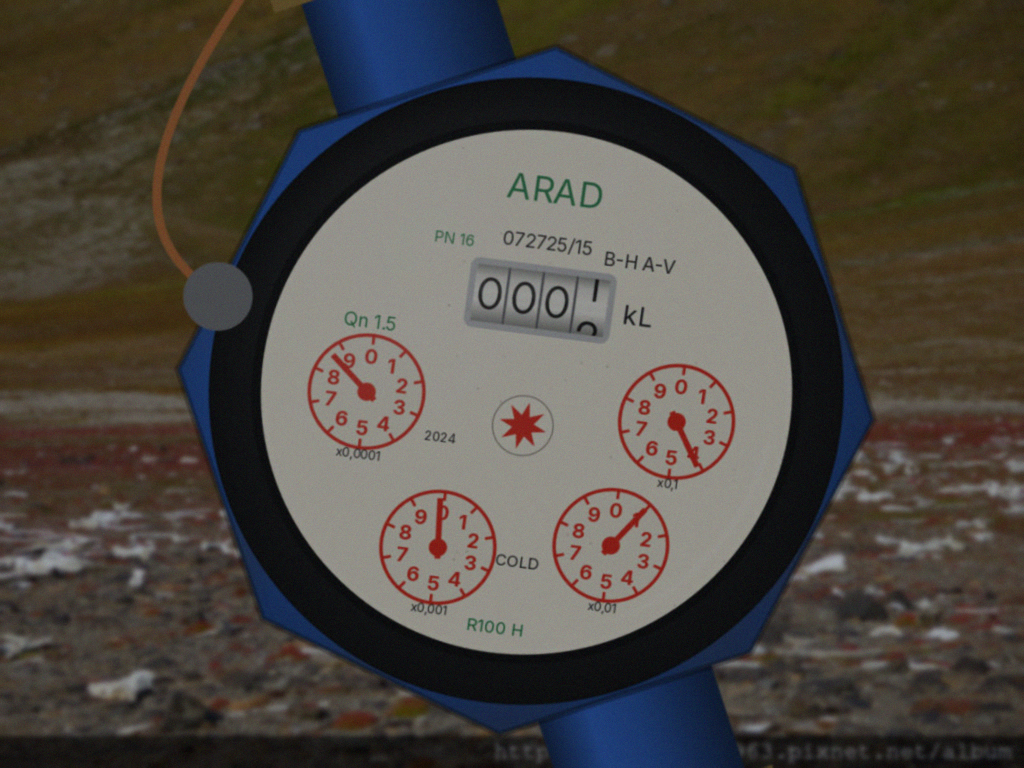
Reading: 1.4098,kL
